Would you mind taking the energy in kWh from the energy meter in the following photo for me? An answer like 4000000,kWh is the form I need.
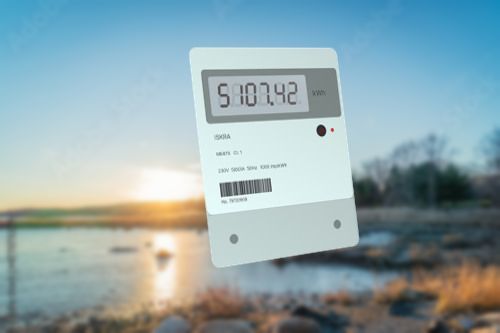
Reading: 5107.42,kWh
